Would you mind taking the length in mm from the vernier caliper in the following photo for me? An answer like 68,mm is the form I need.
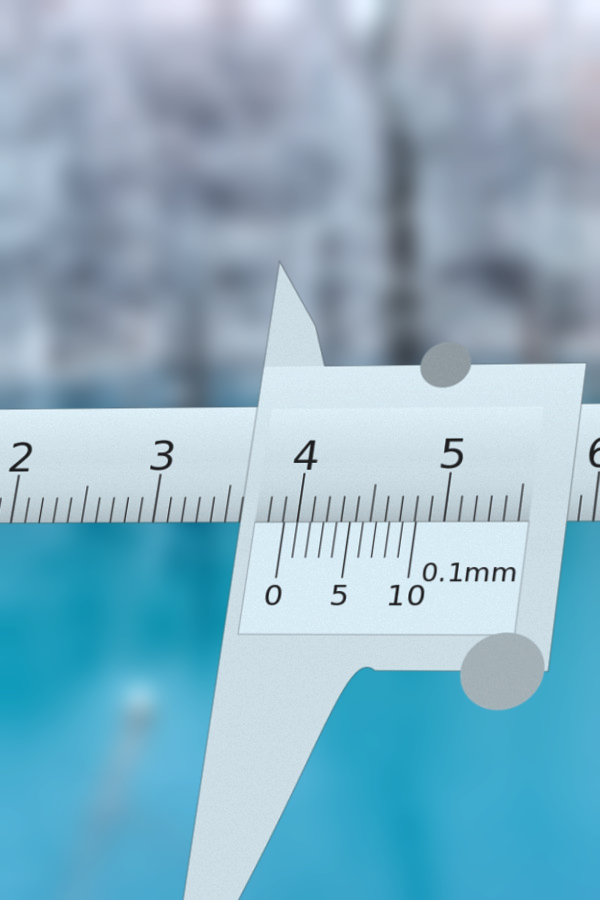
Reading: 39.1,mm
